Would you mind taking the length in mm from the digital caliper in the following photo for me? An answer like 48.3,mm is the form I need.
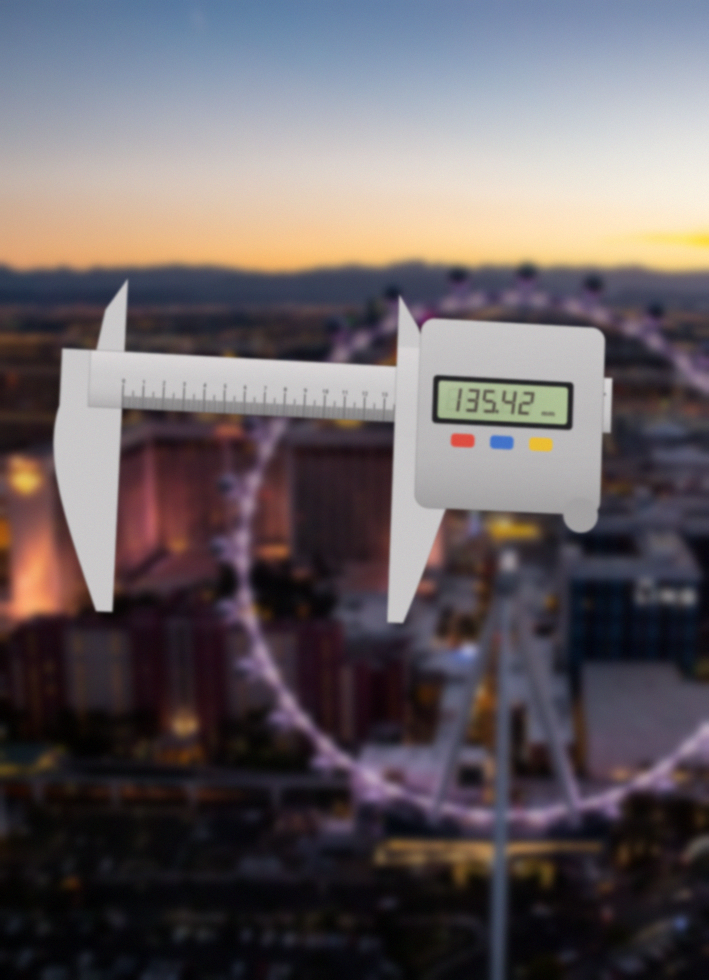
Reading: 135.42,mm
